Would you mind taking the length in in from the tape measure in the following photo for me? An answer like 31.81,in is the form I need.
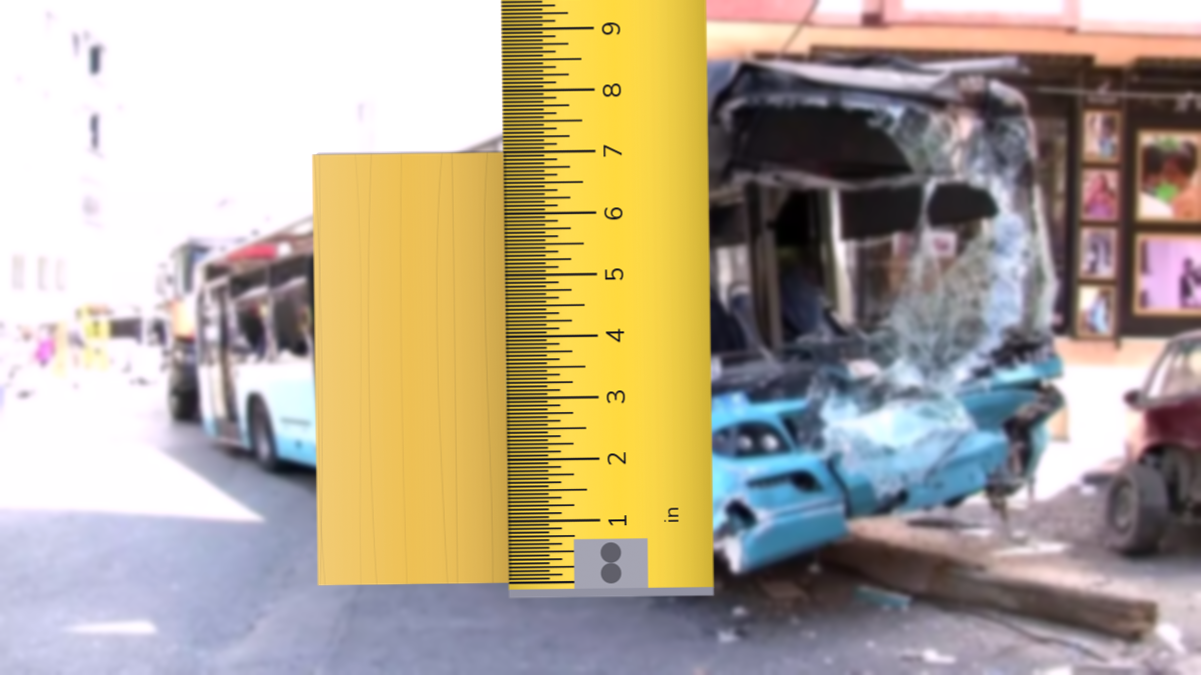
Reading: 7,in
